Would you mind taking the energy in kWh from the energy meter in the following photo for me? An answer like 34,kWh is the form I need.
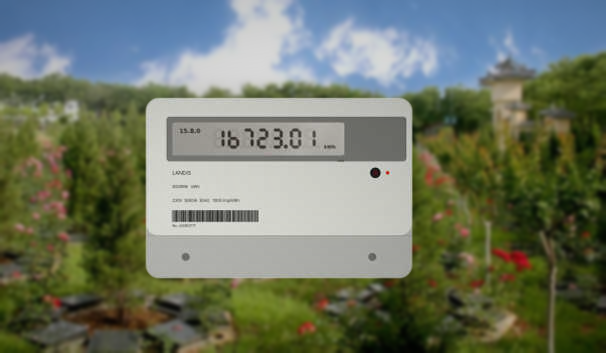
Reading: 16723.01,kWh
